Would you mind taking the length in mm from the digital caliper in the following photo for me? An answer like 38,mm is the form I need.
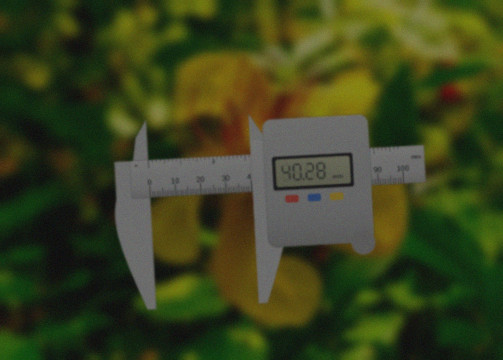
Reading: 40.28,mm
